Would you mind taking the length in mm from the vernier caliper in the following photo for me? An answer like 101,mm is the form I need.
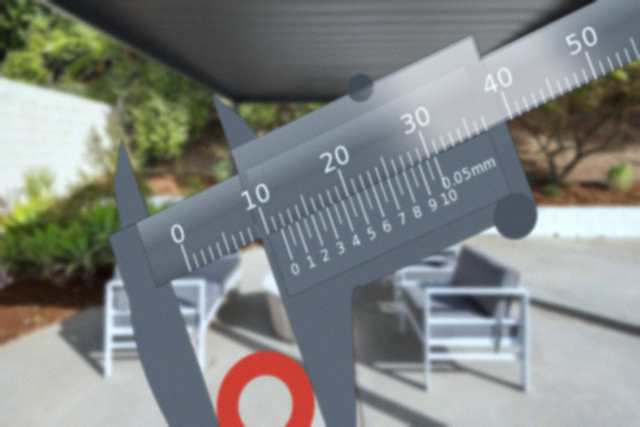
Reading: 11.6,mm
